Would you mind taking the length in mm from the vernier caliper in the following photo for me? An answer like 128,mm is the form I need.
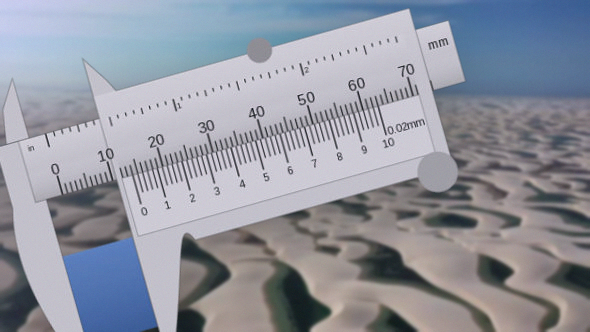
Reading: 14.0,mm
